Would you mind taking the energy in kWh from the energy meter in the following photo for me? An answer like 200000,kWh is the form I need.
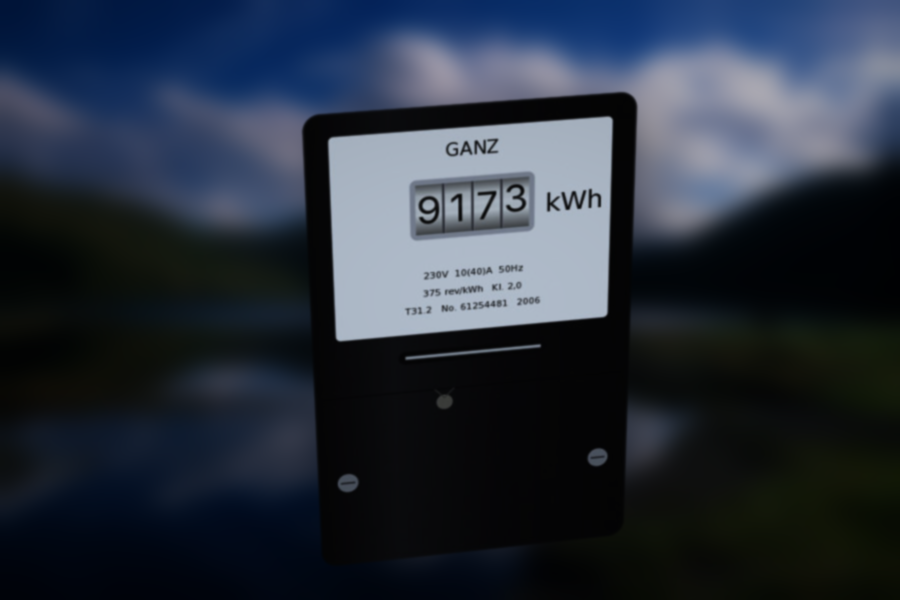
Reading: 9173,kWh
